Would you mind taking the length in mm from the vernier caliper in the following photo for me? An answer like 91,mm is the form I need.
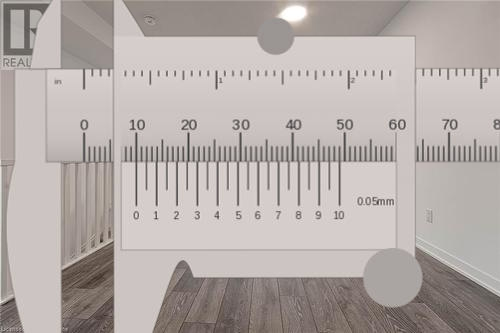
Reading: 10.0,mm
